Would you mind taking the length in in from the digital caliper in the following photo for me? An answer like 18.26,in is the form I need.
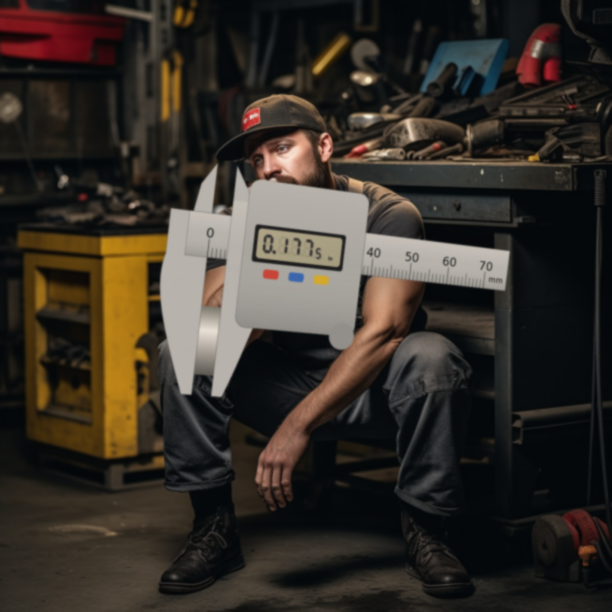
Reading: 0.1775,in
